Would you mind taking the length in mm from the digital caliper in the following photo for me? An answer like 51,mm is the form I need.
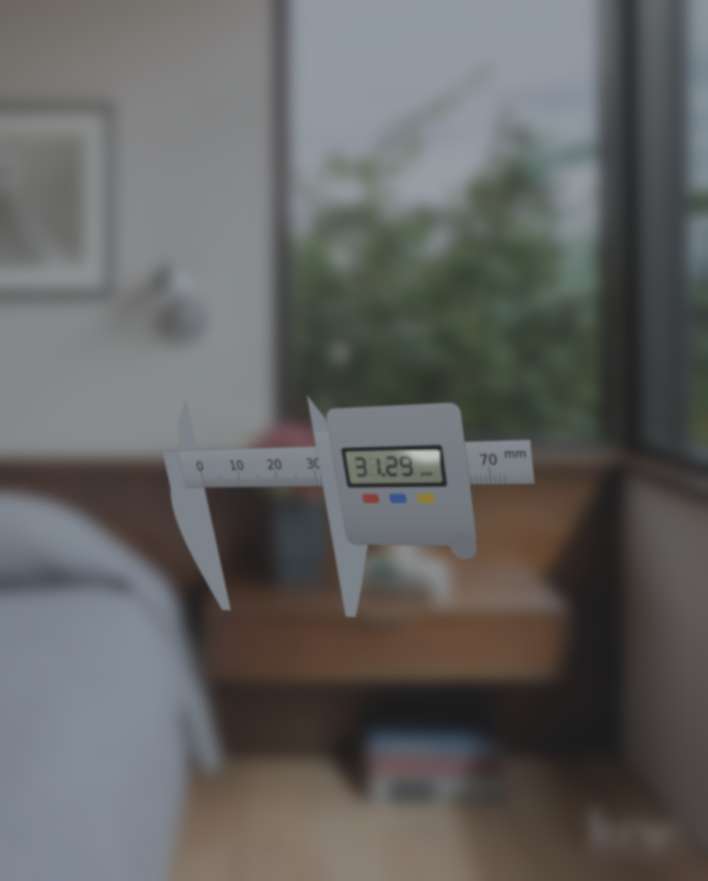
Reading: 31.29,mm
